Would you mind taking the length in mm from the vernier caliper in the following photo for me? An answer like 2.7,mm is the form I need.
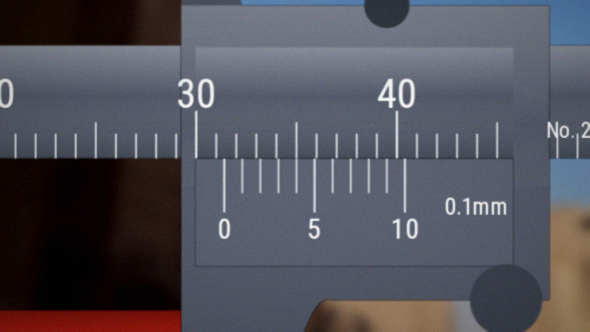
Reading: 31.4,mm
